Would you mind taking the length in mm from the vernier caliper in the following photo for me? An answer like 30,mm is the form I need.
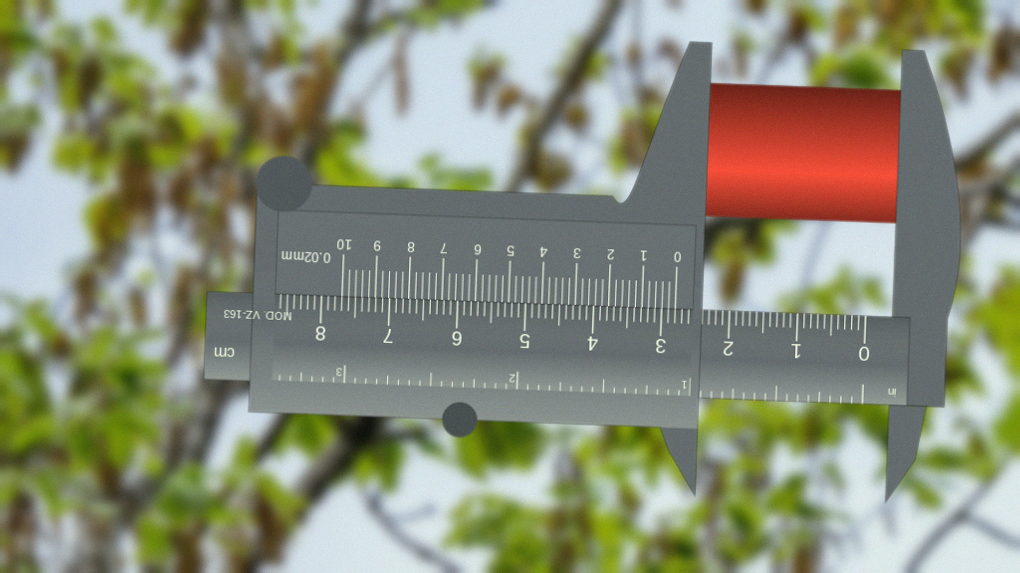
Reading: 28.0,mm
